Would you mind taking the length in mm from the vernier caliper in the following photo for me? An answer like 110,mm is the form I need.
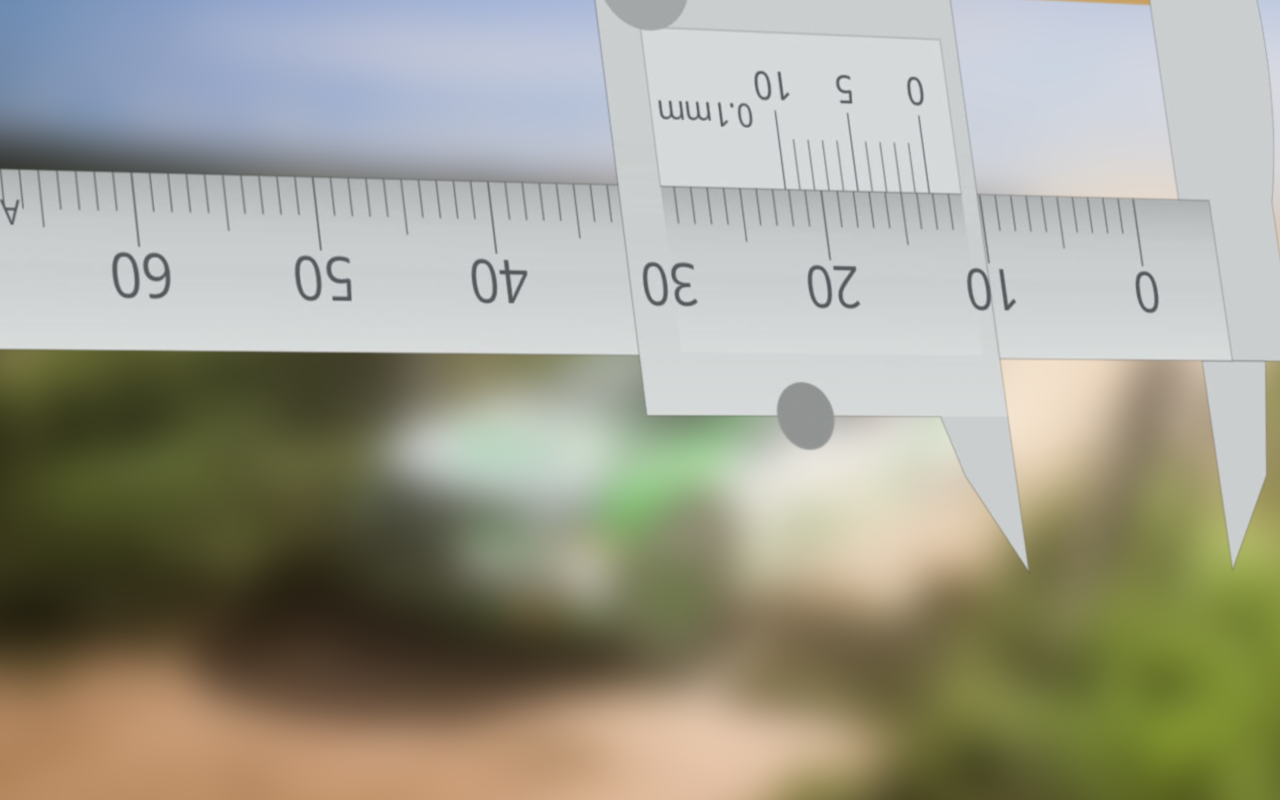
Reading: 13.2,mm
